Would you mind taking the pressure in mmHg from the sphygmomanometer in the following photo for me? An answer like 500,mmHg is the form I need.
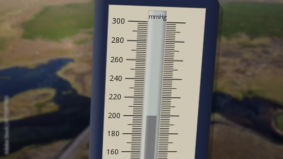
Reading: 200,mmHg
